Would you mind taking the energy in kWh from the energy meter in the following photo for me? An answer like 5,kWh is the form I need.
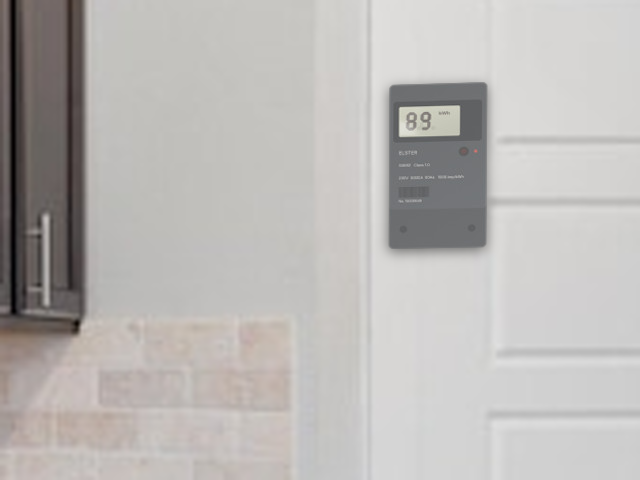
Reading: 89,kWh
